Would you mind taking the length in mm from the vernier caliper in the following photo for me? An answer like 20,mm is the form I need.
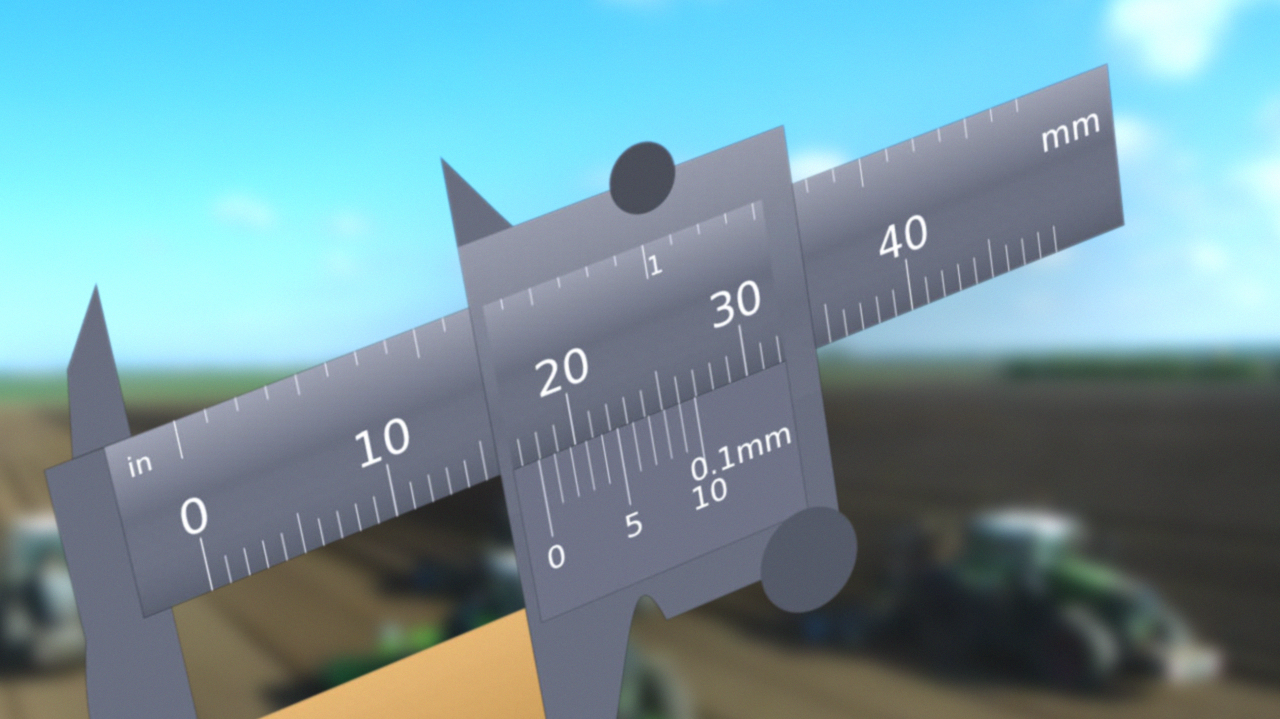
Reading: 17.9,mm
